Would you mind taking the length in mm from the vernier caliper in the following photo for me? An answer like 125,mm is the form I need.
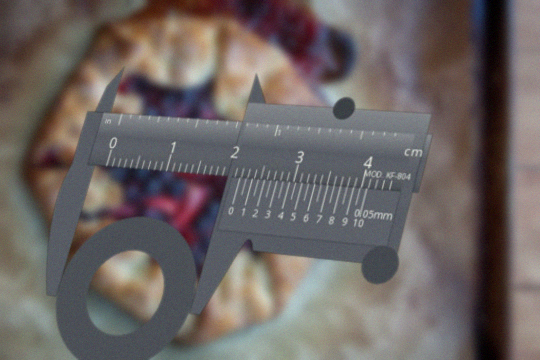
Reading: 21.8,mm
